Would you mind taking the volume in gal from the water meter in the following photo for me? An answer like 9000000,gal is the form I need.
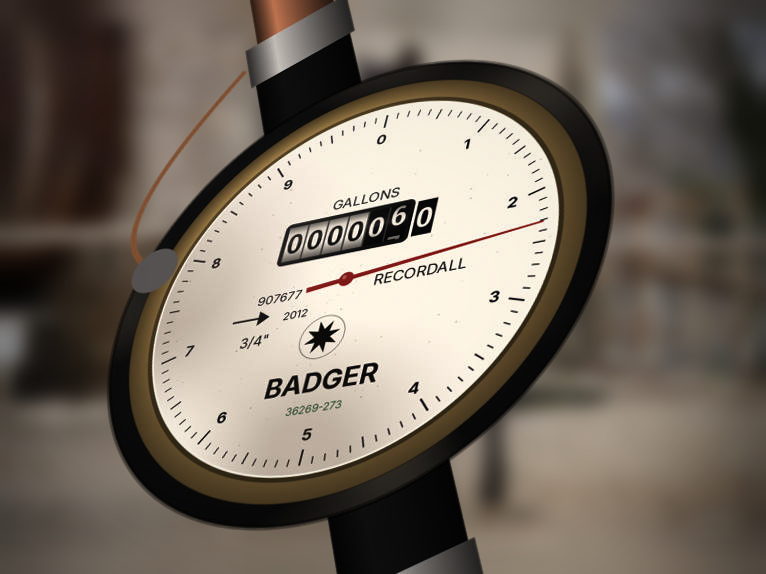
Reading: 62.3,gal
